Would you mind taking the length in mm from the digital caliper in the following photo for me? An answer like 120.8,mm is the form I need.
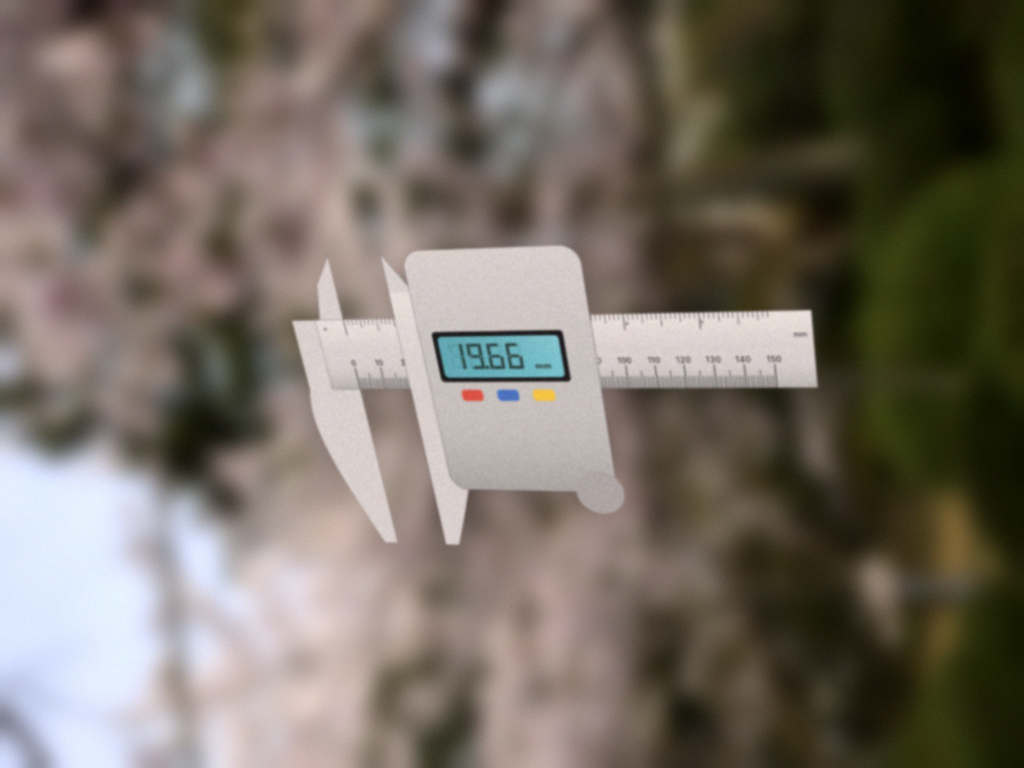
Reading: 19.66,mm
